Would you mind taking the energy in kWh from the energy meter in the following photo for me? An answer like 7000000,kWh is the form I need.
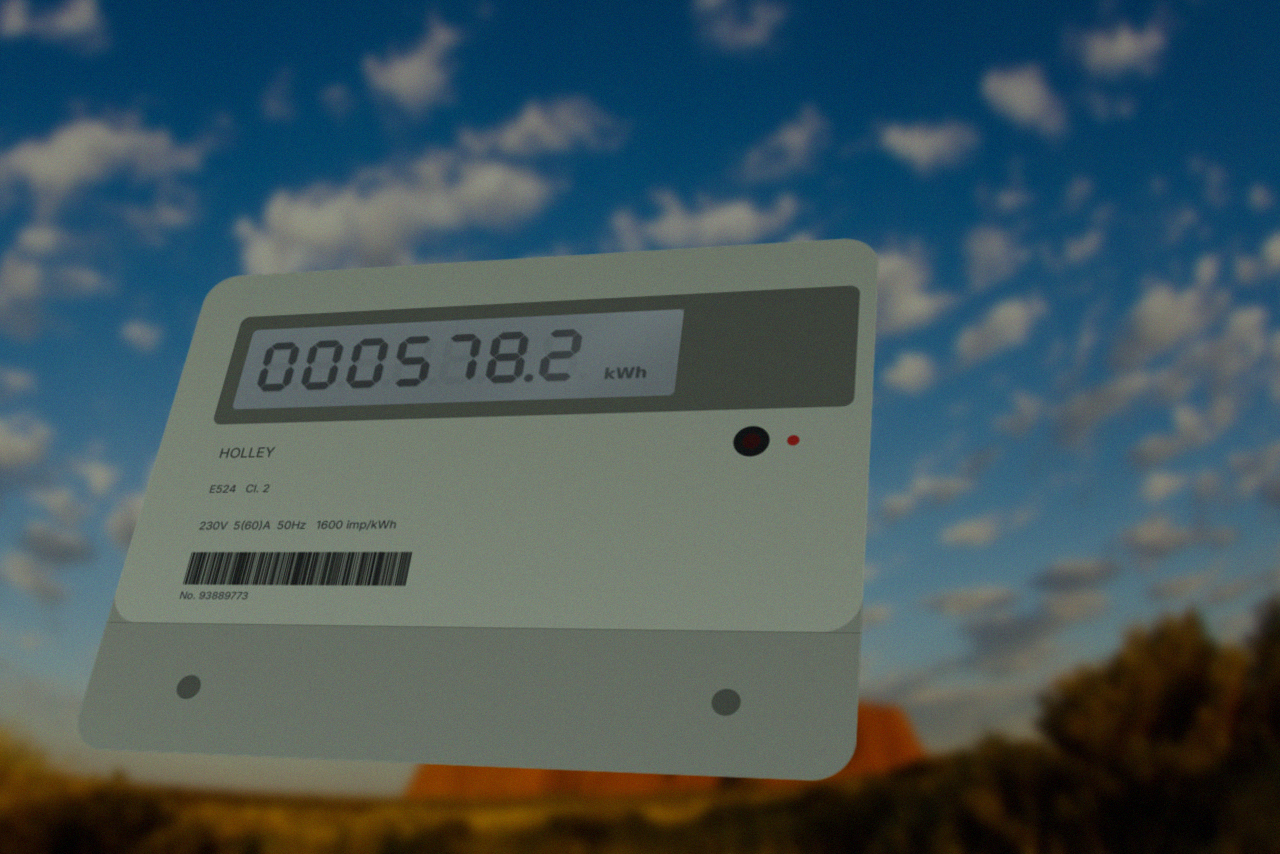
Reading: 578.2,kWh
